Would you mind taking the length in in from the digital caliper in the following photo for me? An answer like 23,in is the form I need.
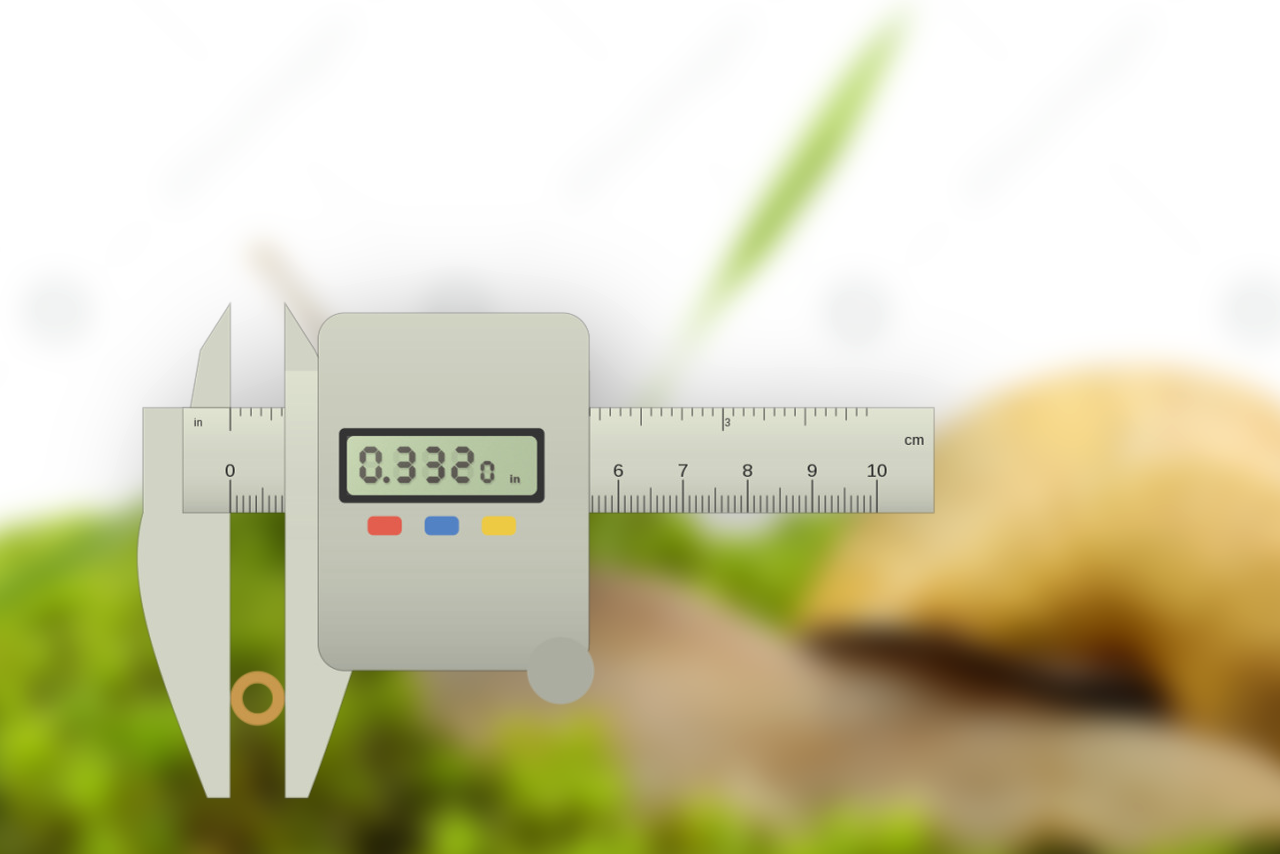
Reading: 0.3320,in
